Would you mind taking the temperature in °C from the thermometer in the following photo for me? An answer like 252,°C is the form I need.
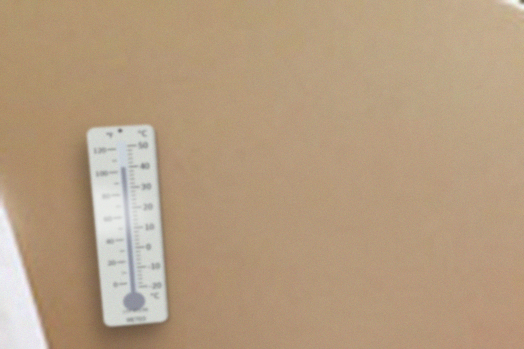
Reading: 40,°C
